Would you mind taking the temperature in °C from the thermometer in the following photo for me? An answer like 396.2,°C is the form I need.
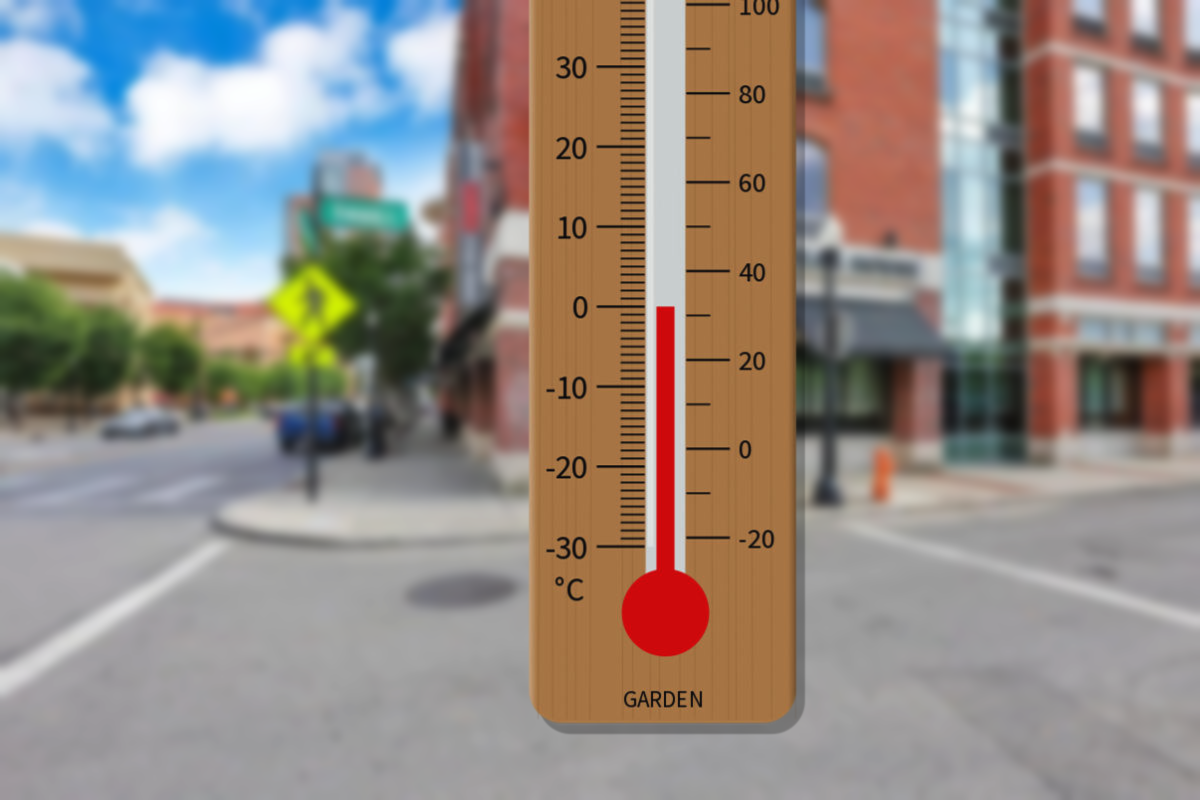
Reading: 0,°C
